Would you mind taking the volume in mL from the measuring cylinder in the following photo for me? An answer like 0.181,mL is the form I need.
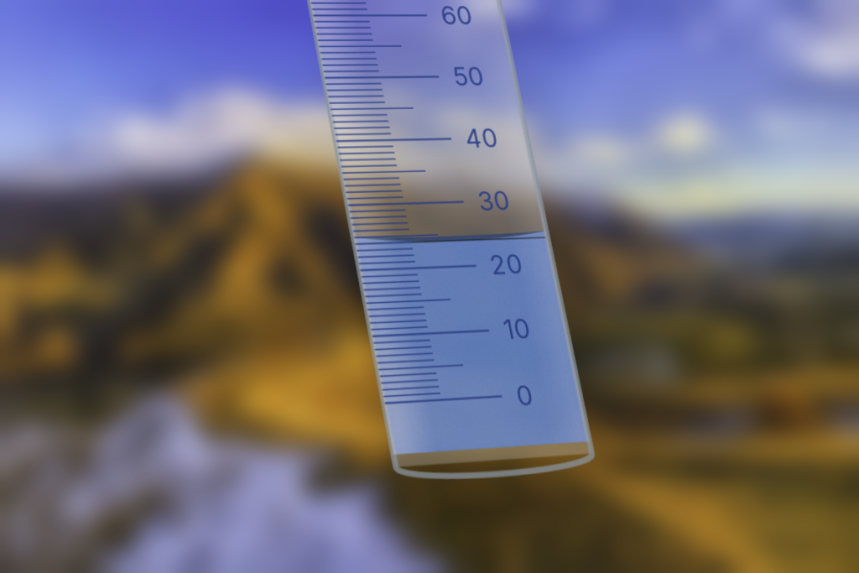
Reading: 24,mL
